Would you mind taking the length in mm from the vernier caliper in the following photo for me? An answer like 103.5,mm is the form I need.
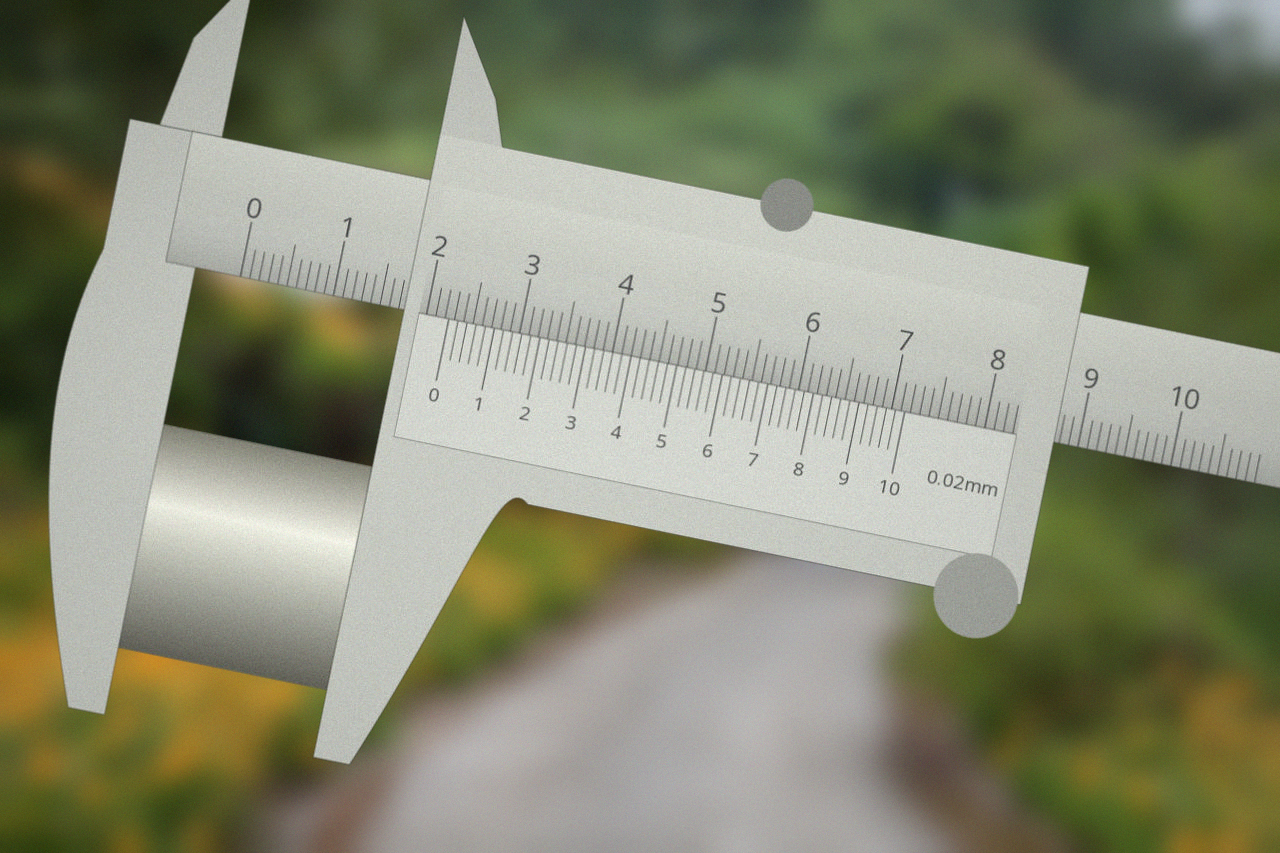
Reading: 22.4,mm
